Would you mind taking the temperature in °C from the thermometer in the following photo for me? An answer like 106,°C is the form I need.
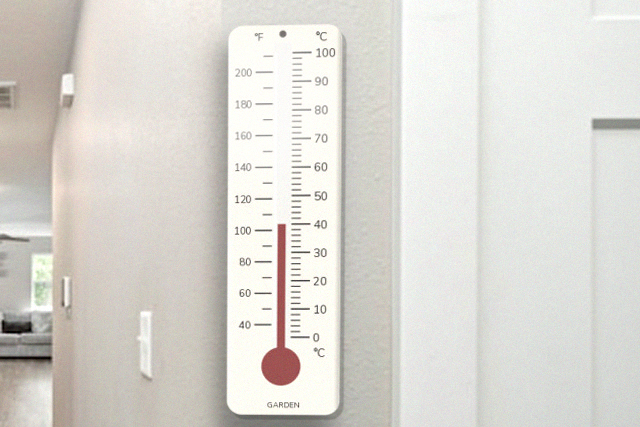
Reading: 40,°C
